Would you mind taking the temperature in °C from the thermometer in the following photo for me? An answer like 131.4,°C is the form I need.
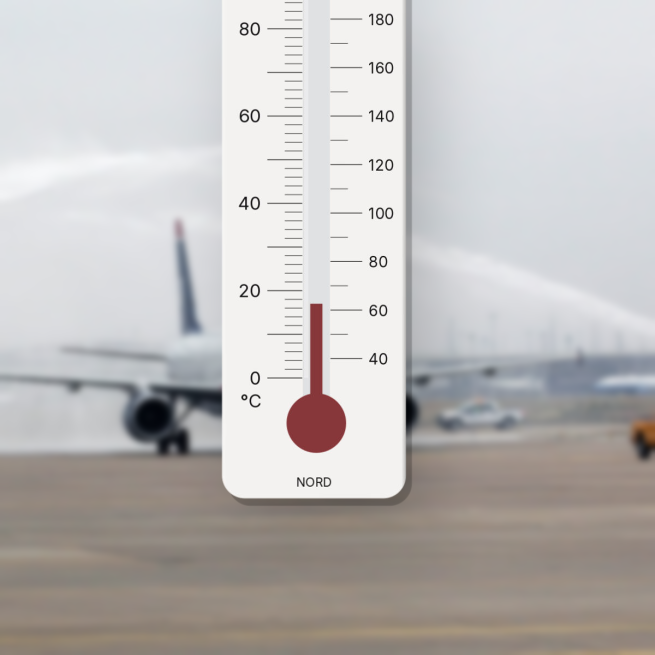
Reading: 17,°C
